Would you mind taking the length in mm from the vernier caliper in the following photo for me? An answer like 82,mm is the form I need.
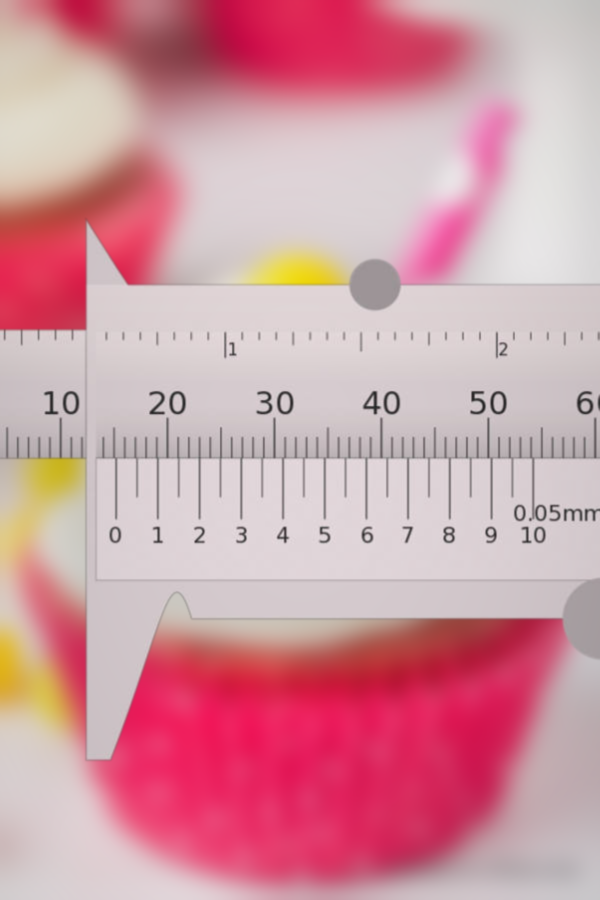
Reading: 15.2,mm
